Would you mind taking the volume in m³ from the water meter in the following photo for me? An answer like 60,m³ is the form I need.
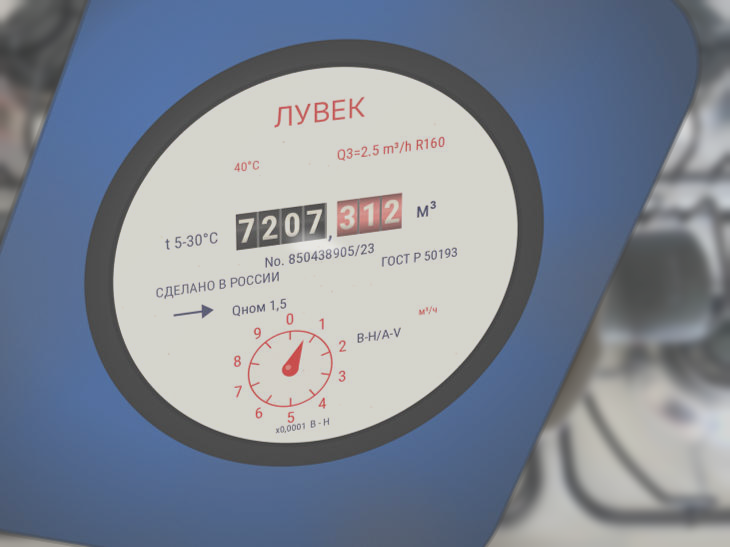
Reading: 7207.3120,m³
